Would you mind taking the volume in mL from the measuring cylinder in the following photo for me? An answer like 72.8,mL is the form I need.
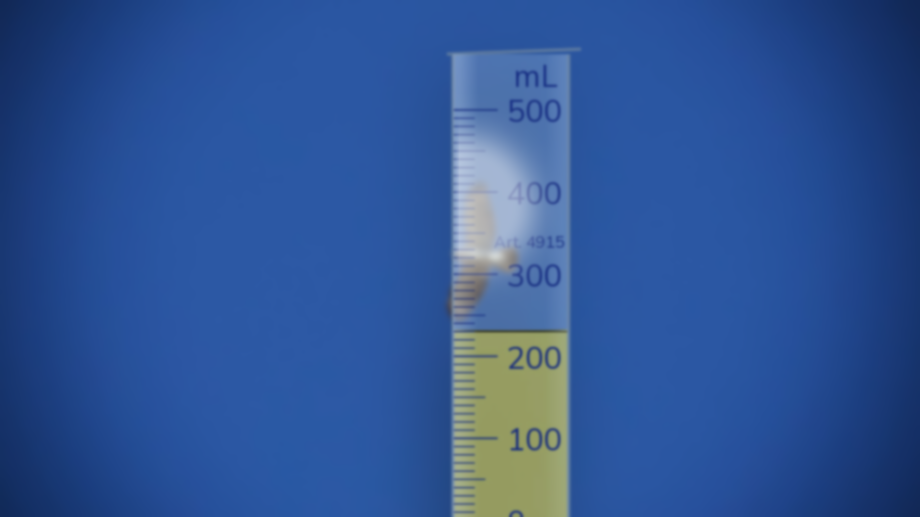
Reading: 230,mL
